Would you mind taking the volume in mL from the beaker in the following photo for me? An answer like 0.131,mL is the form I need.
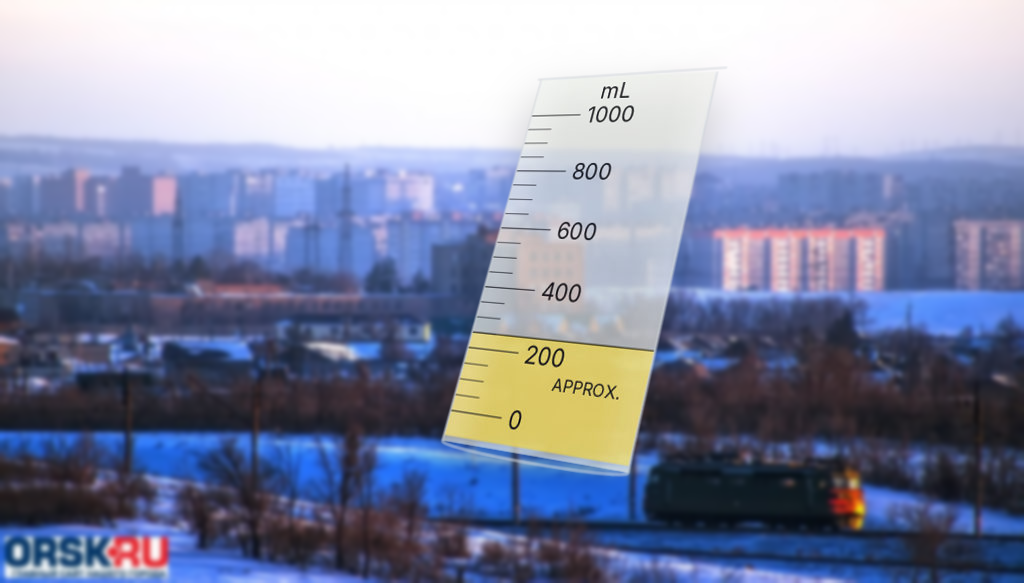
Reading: 250,mL
